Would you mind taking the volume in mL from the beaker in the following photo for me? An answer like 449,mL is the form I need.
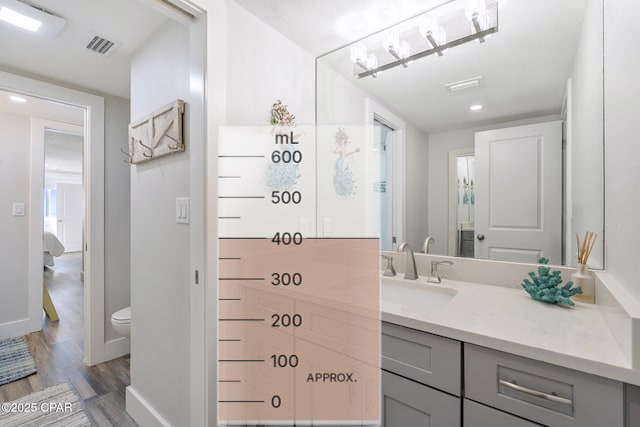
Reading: 400,mL
